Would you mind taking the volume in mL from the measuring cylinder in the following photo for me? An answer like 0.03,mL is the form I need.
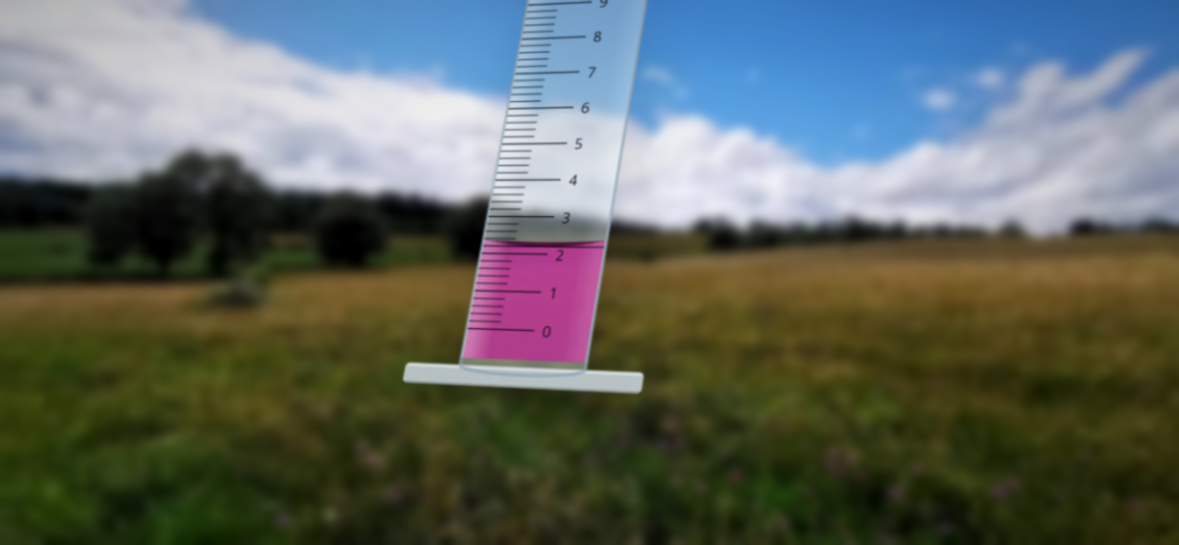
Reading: 2.2,mL
